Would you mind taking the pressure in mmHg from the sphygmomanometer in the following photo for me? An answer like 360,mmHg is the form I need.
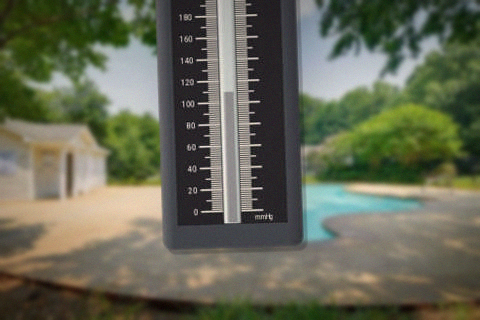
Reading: 110,mmHg
